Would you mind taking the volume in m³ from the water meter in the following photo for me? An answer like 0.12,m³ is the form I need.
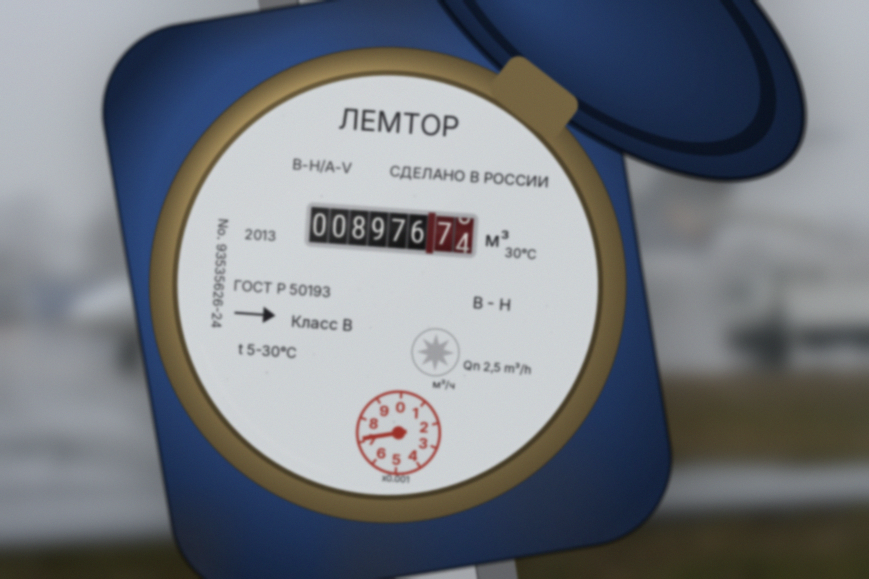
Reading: 8976.737,m³
